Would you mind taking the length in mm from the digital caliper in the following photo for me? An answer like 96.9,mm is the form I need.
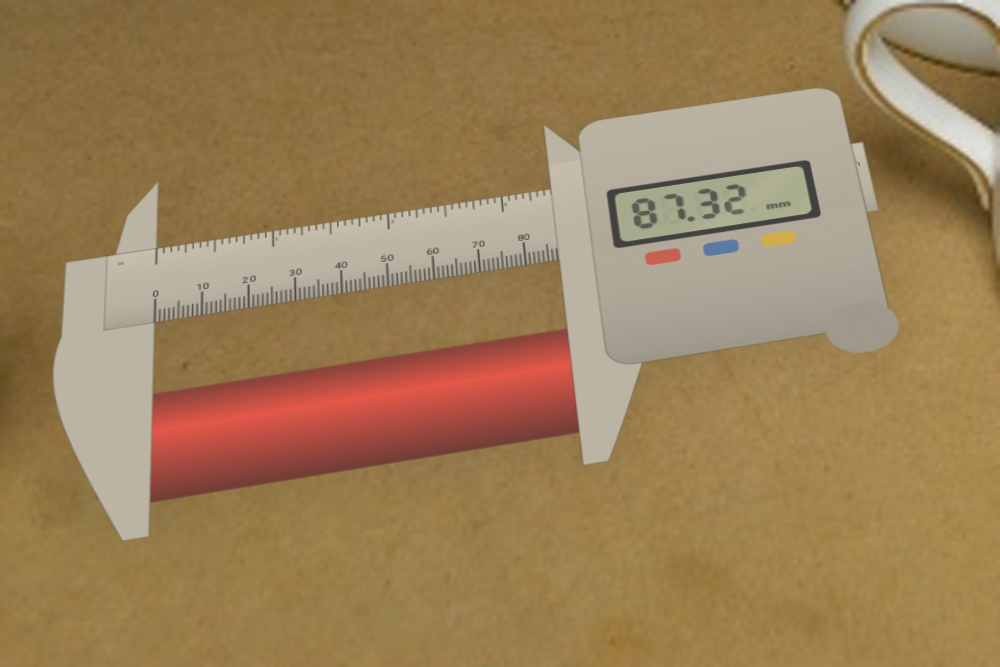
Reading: 87.32,mm
